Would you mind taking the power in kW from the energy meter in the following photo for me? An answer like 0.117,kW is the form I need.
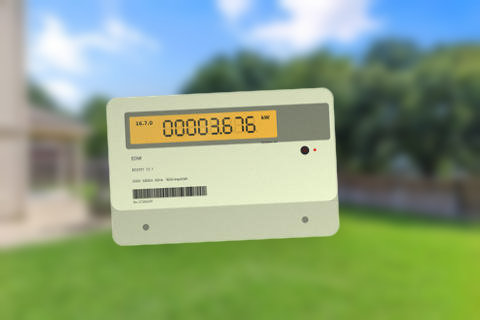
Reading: 3.676,kW
